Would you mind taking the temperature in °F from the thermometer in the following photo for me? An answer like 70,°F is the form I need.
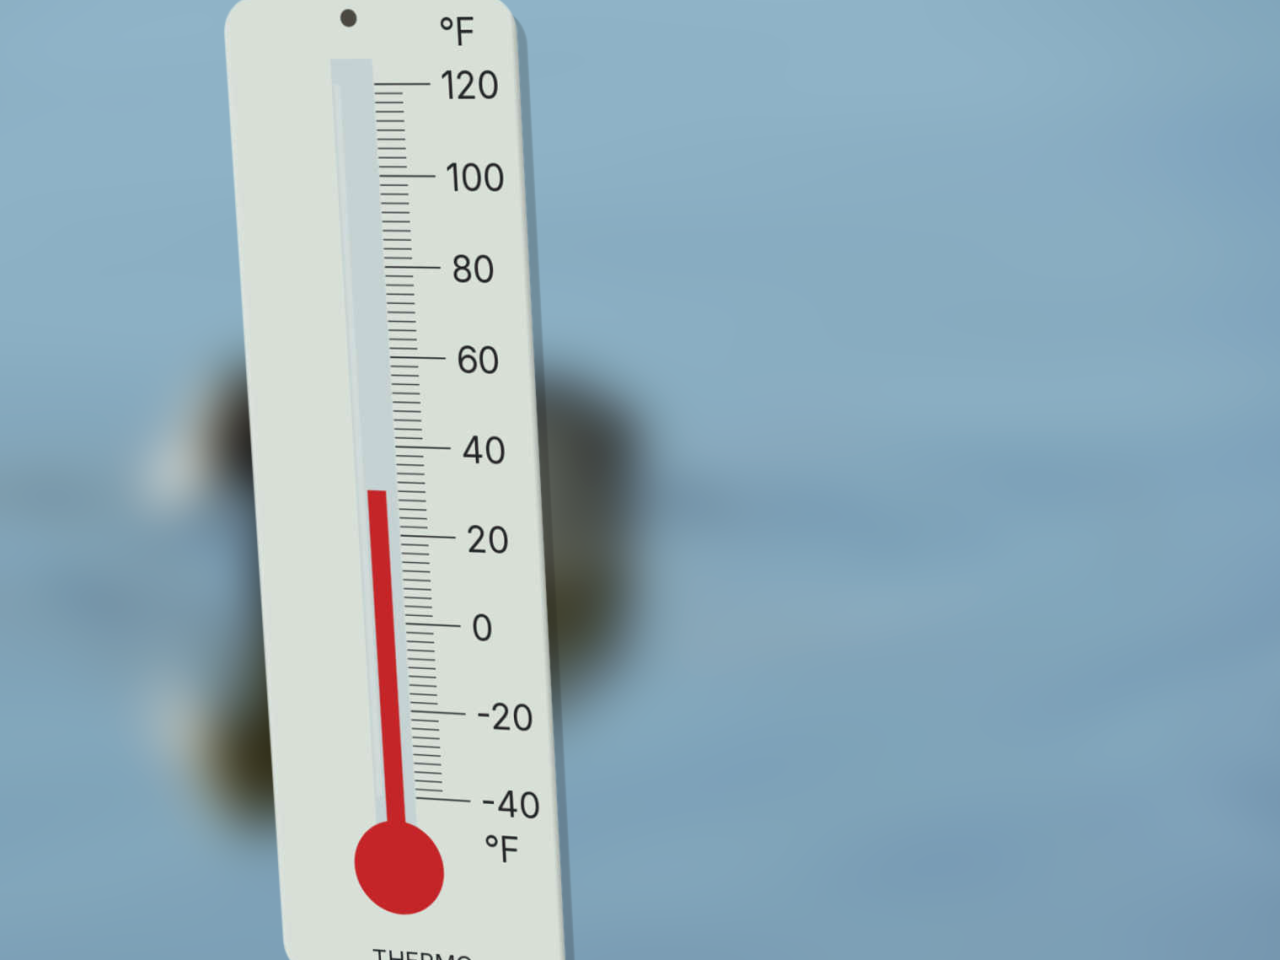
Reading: 30,°F
